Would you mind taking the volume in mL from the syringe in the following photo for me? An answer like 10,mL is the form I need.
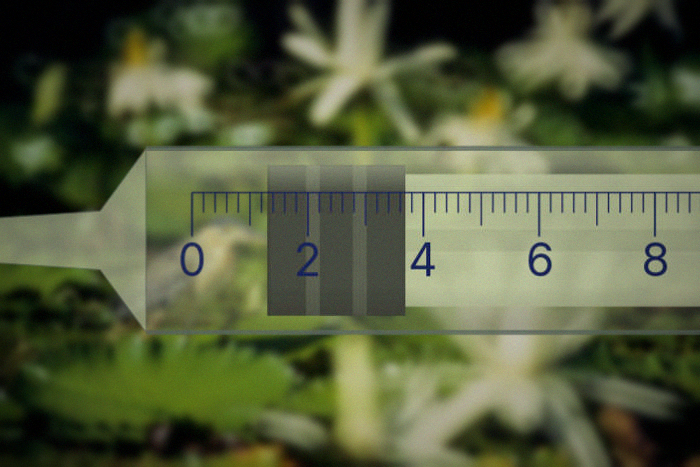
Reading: 1.3,mL
